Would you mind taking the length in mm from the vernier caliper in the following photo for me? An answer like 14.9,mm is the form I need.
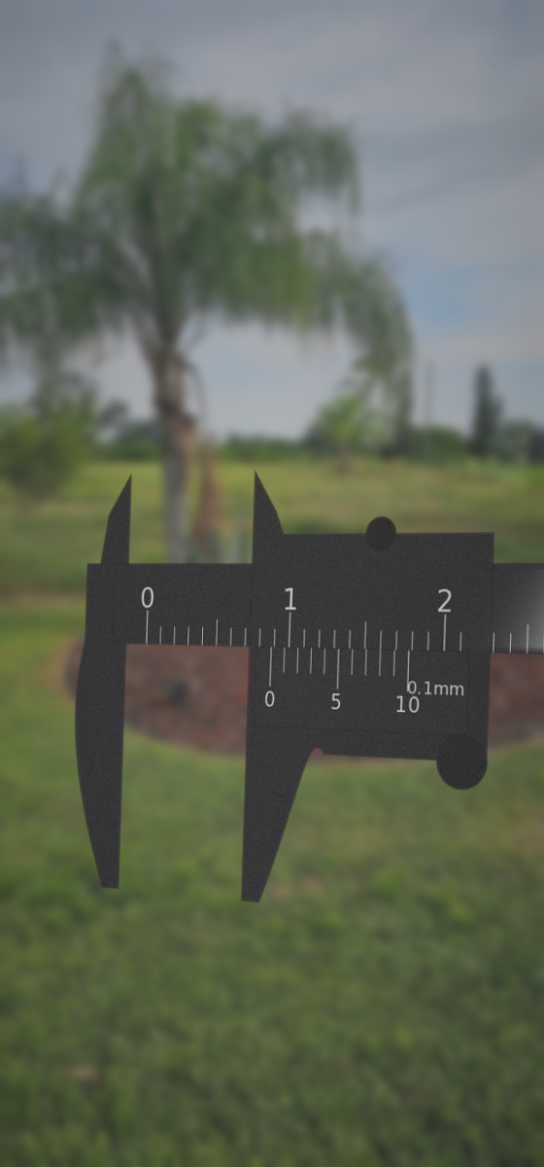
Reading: 8.8,mm
